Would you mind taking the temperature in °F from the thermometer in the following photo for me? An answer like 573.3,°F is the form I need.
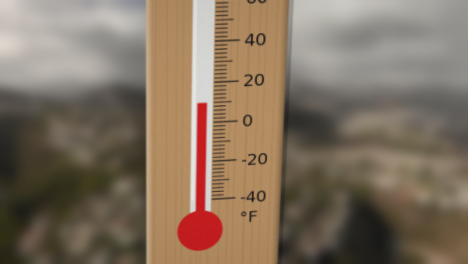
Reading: 10,°F
